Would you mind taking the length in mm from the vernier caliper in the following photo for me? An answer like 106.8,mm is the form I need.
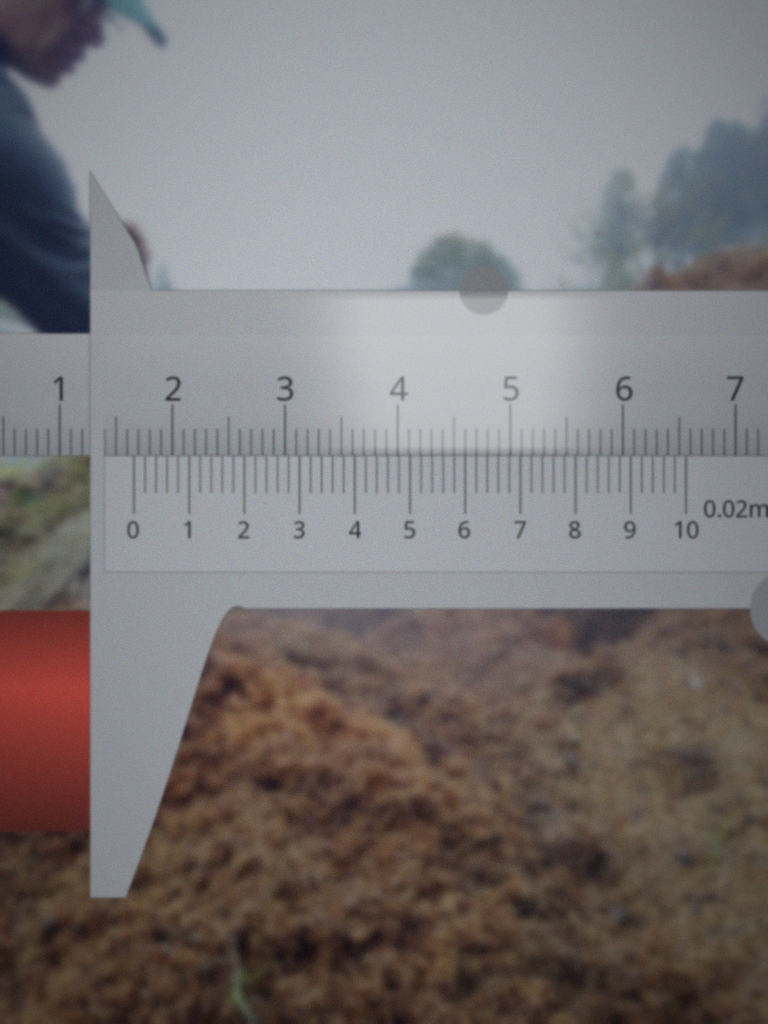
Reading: 16.6,mm
